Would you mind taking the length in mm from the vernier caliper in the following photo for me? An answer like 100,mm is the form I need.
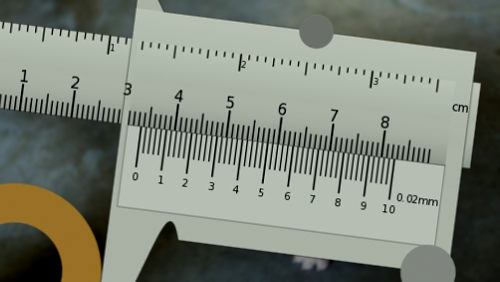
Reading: 33.5,mm
